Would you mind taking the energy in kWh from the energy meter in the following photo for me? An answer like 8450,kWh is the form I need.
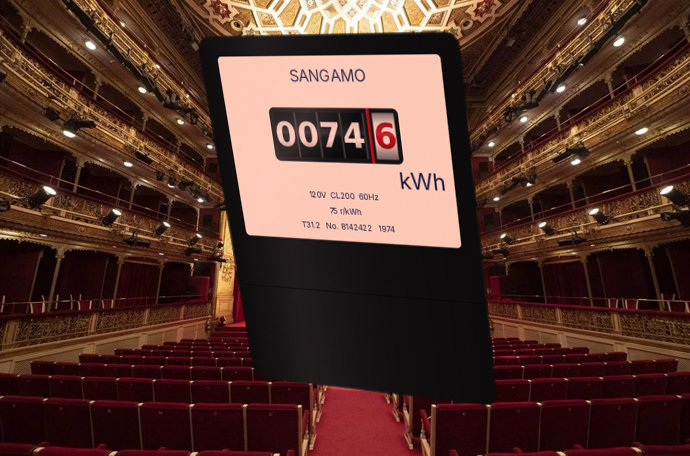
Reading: 74.6,kWh
